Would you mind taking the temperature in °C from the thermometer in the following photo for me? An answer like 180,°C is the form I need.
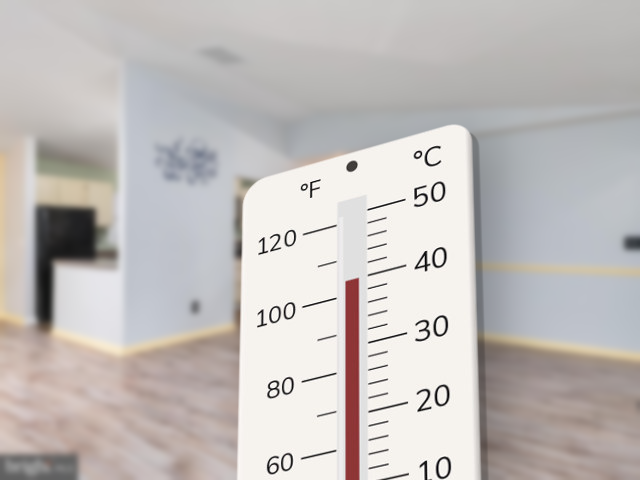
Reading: 40,°C
